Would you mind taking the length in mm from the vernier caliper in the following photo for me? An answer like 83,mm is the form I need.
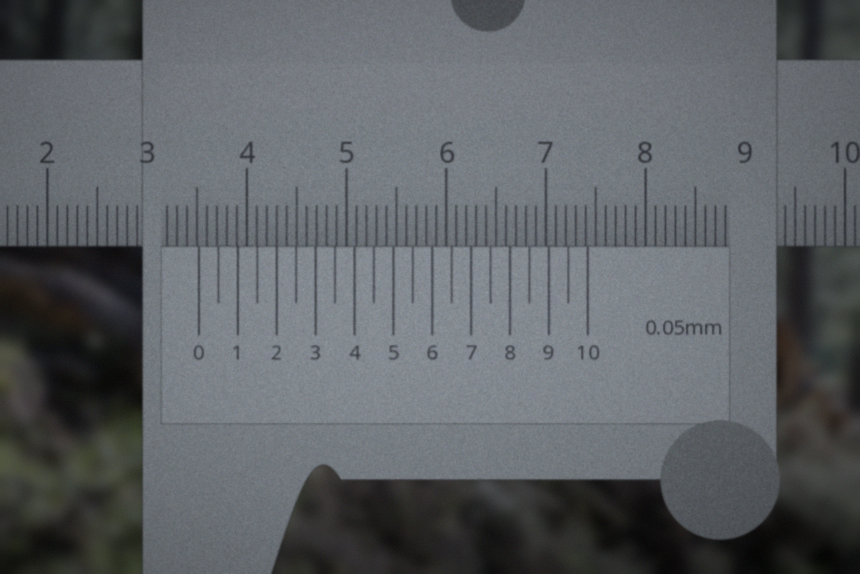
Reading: 35.2,mm
